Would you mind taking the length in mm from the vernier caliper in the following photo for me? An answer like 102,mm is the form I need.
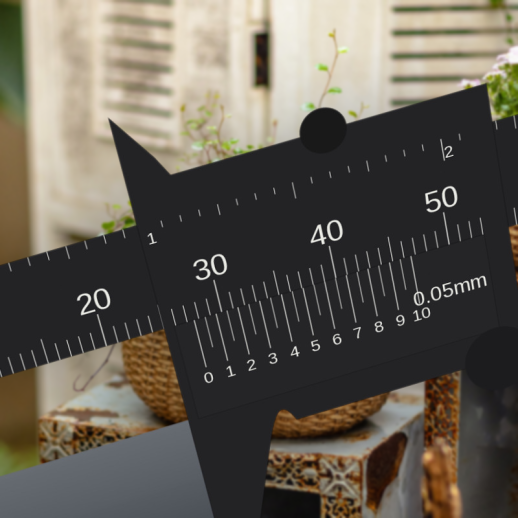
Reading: 27.6,mm
